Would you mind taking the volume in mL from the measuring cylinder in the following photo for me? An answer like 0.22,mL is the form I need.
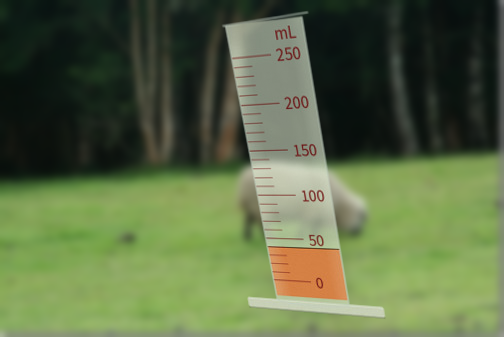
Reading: 40,mL
